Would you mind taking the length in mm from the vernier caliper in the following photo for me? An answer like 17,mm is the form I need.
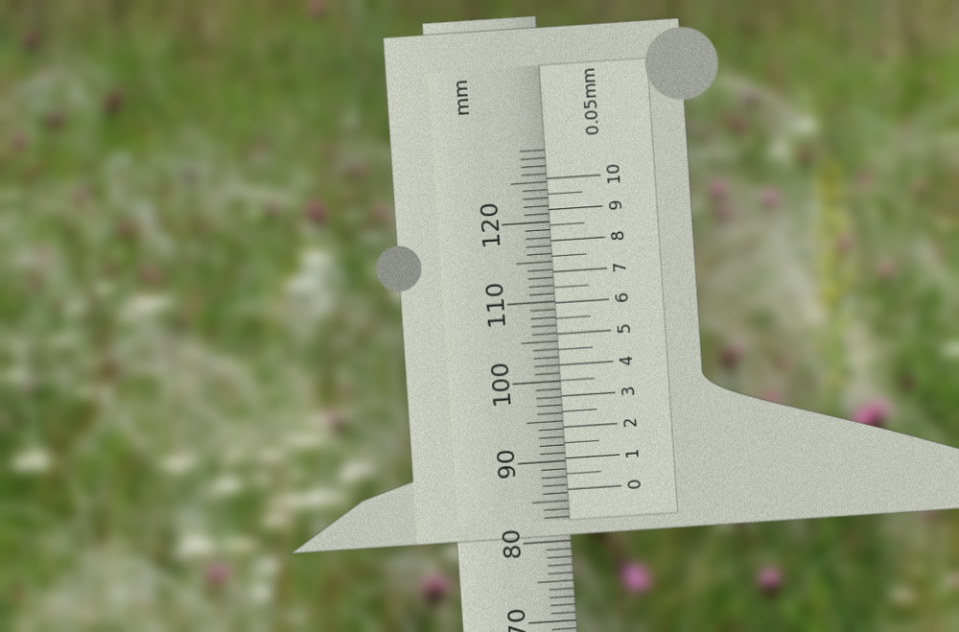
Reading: 86.4,mm
